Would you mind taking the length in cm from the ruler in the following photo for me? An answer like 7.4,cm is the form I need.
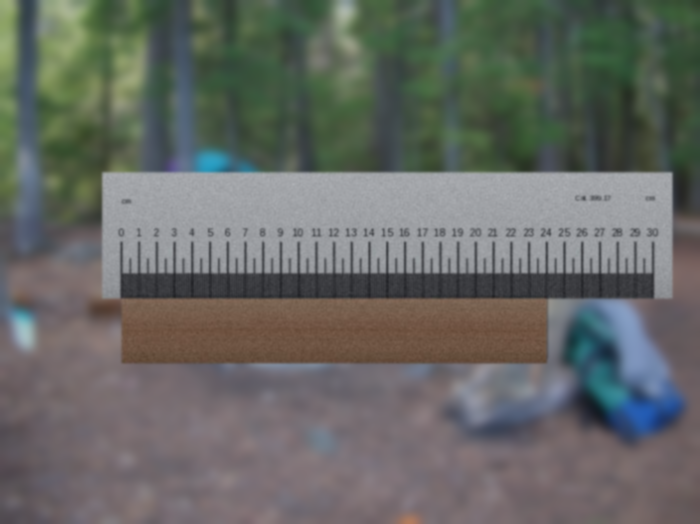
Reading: 24,cm
